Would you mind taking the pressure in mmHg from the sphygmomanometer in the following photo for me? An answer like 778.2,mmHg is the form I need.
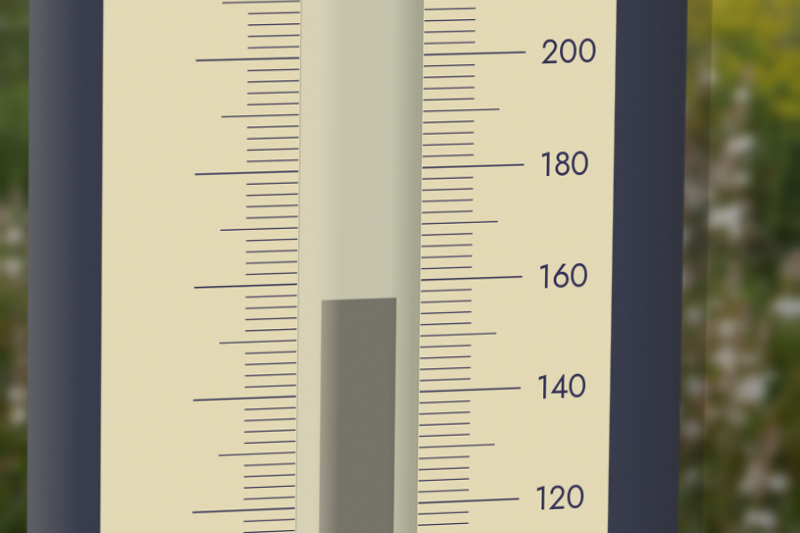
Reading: 157,mmHg
